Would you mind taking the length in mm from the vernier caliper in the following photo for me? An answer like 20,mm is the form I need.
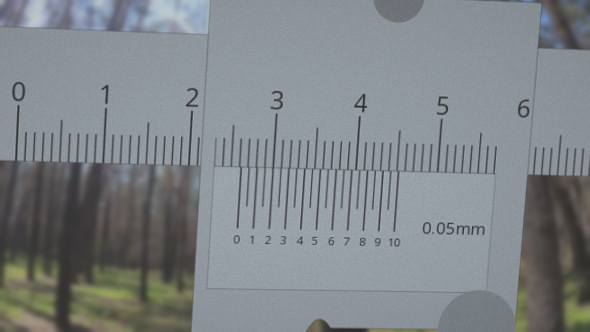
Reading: 26.2,mm
